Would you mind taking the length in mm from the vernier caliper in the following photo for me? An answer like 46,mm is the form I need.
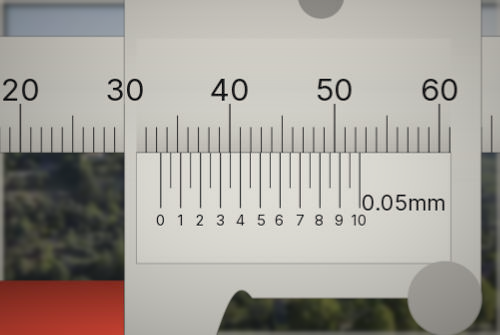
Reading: 33.4,mm
